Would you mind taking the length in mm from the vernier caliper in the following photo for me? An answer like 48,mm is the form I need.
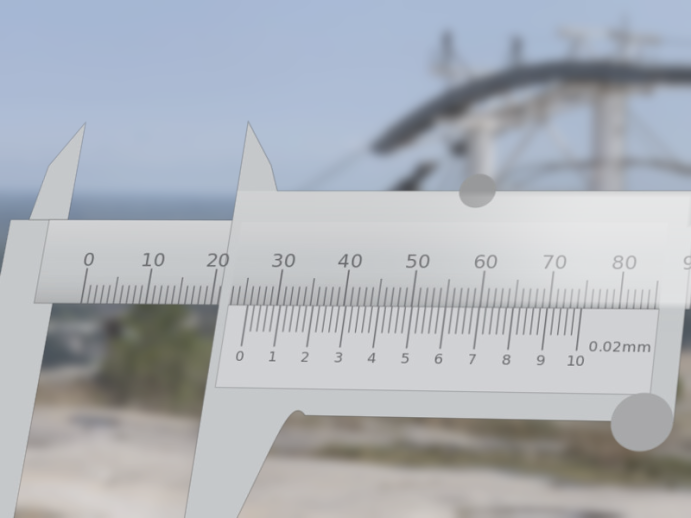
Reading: 25.6,mm
